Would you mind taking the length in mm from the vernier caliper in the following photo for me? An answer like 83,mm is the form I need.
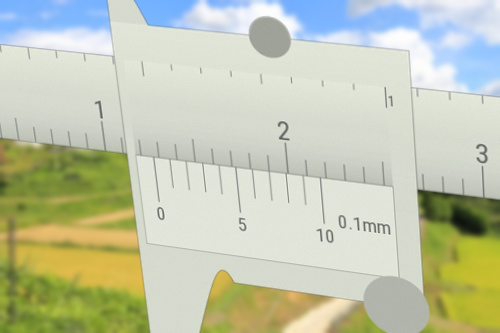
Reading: 12.7,mm
